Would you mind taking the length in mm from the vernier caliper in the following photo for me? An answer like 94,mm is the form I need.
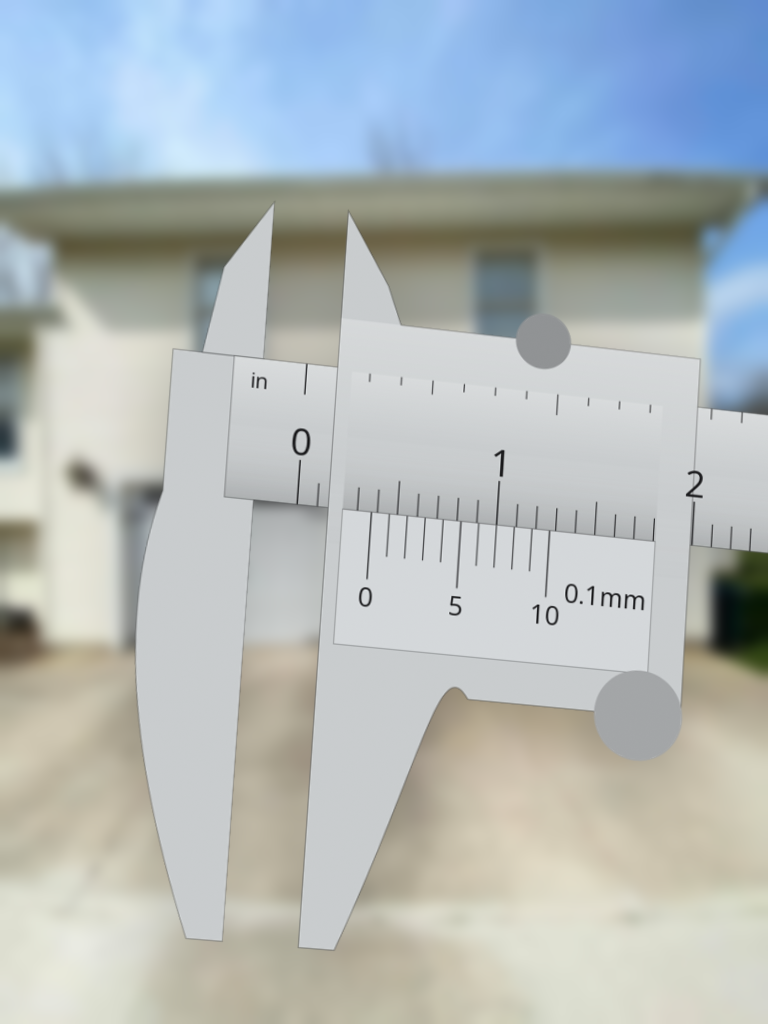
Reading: 3.7,mm
